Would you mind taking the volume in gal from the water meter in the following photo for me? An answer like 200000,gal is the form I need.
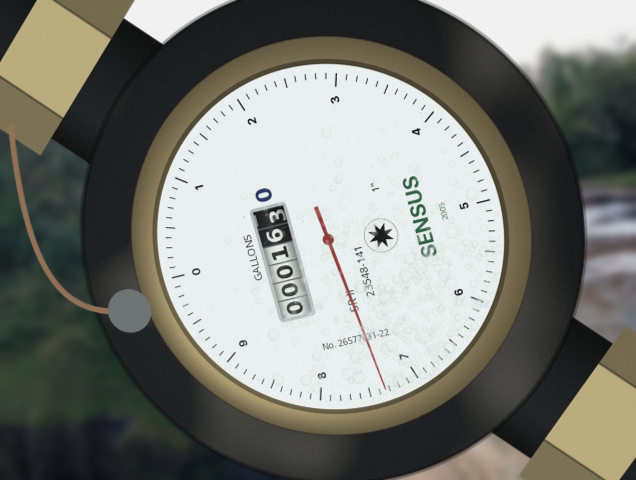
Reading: 1627.3,gal
